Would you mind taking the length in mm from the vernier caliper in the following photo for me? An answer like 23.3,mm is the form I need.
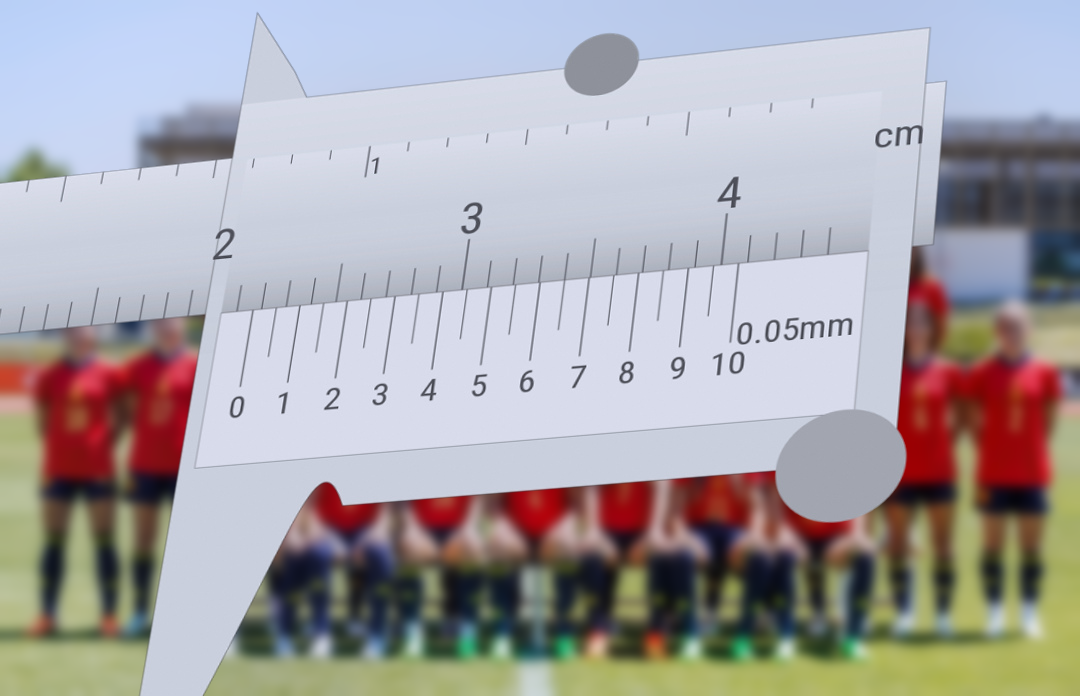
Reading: 21.65,mm
